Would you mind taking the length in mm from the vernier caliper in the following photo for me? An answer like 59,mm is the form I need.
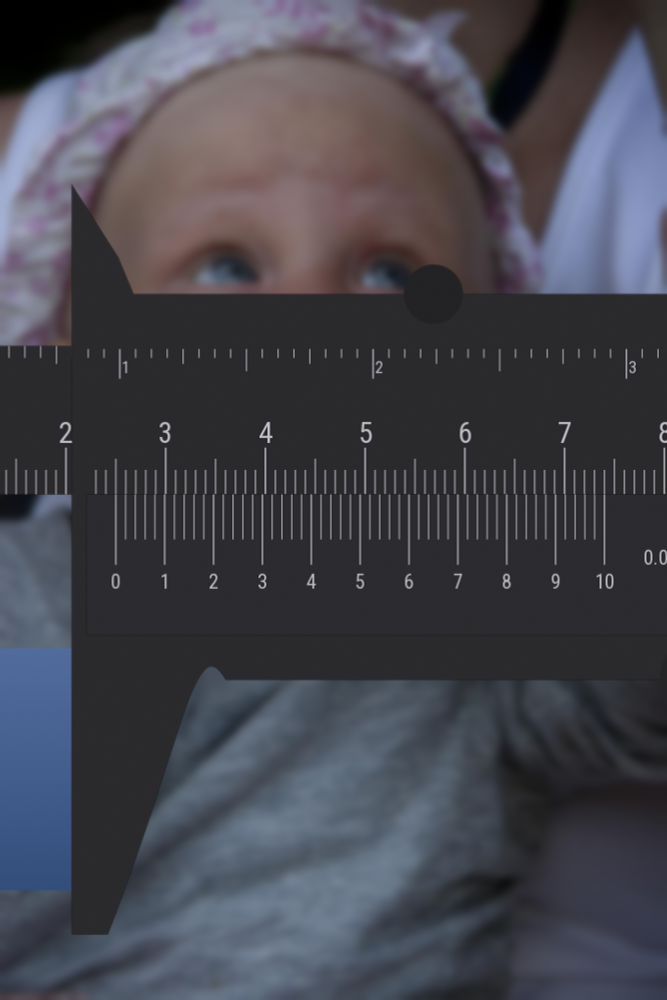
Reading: 25.0,mm
